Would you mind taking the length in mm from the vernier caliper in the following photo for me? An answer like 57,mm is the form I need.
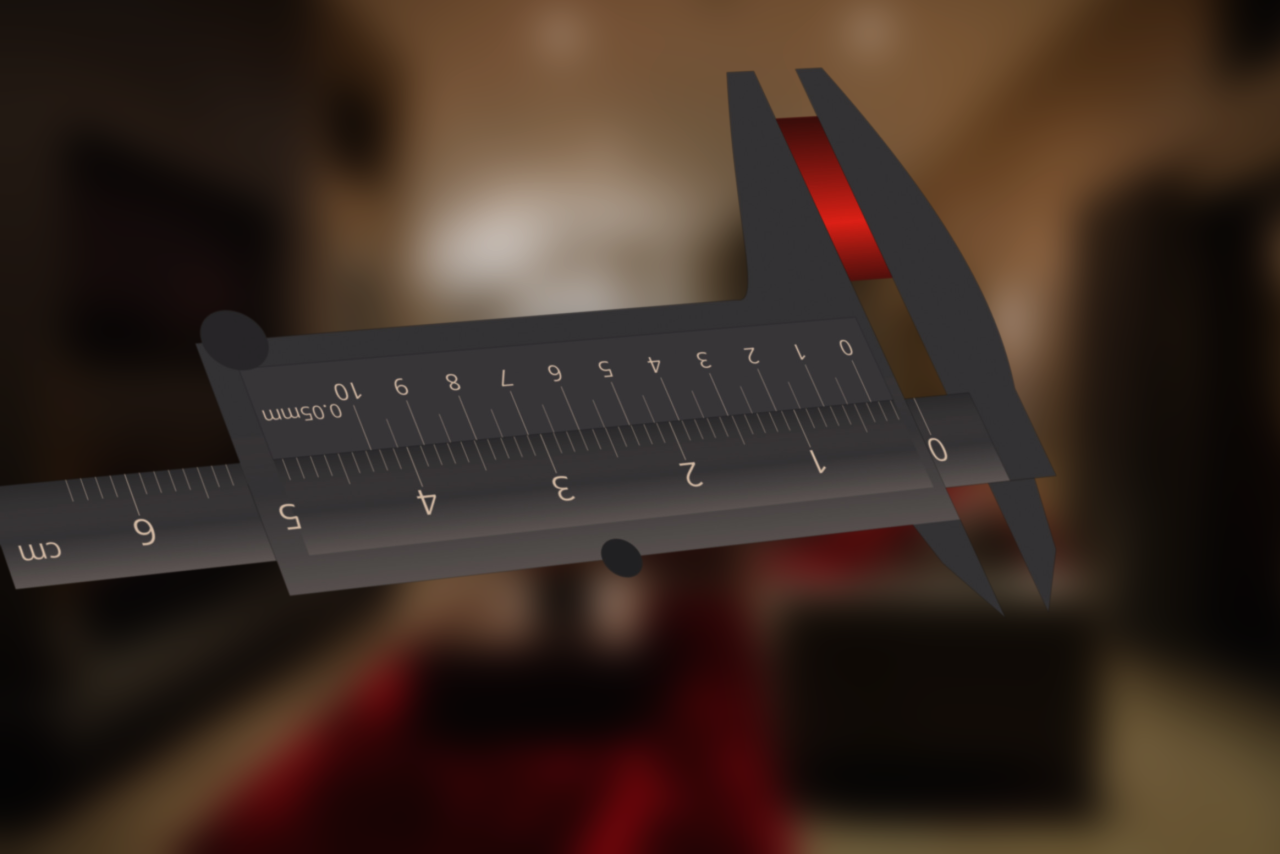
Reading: 3.6,mm
